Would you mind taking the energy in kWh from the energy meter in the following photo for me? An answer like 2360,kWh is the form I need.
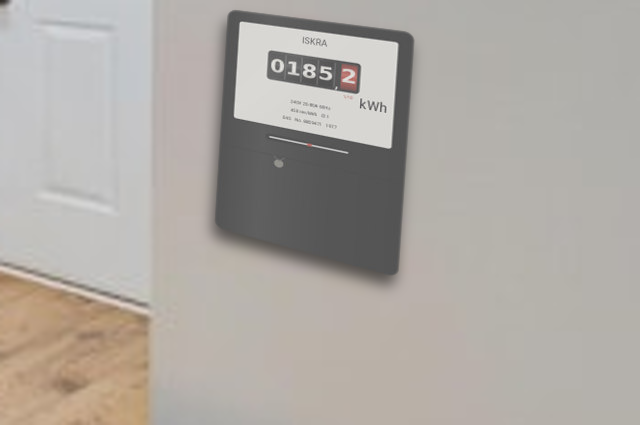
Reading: 185.2,kWh
